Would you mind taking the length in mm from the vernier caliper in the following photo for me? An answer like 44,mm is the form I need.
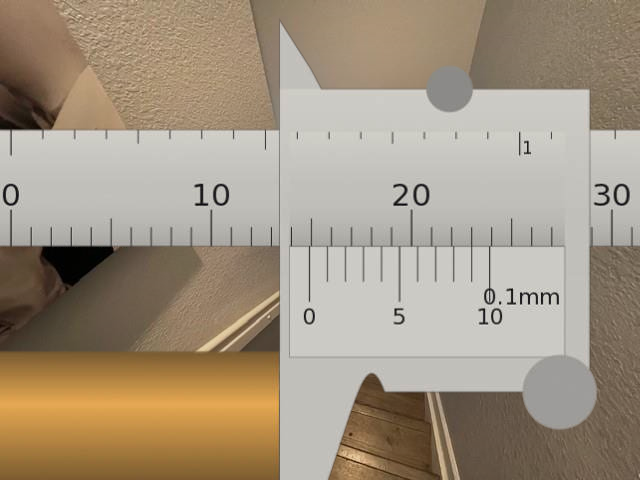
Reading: 14.9,mm
